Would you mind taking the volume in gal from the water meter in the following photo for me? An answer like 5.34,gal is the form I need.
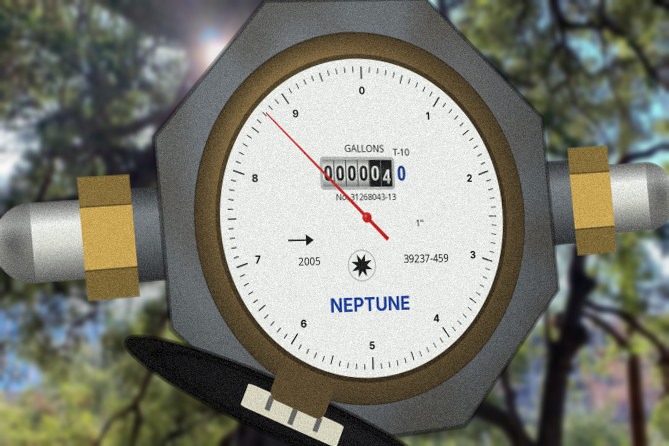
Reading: 38.7,gal
